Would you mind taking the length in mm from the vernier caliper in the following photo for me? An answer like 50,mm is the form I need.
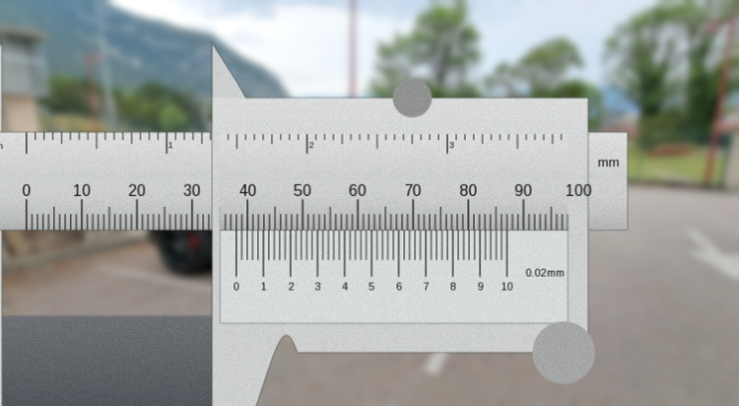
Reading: 38.0,mm
